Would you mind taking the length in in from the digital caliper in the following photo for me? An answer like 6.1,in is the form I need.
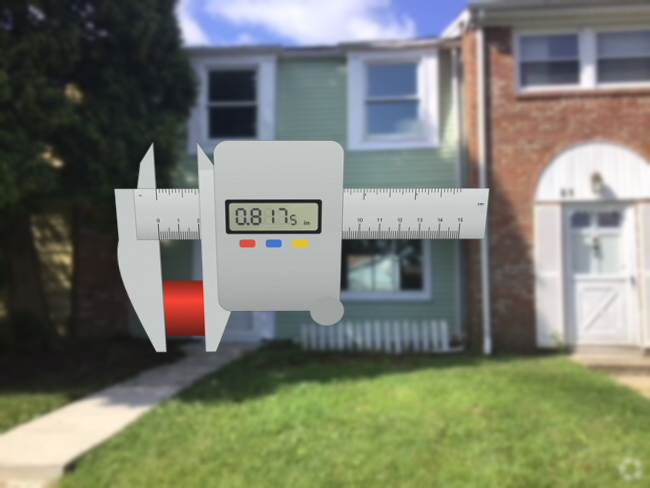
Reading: 0.8175,in
